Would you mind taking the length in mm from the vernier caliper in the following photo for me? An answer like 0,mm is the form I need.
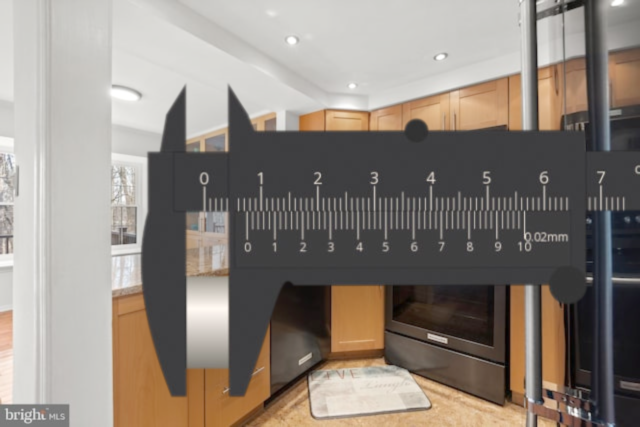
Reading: 7.5,mm
